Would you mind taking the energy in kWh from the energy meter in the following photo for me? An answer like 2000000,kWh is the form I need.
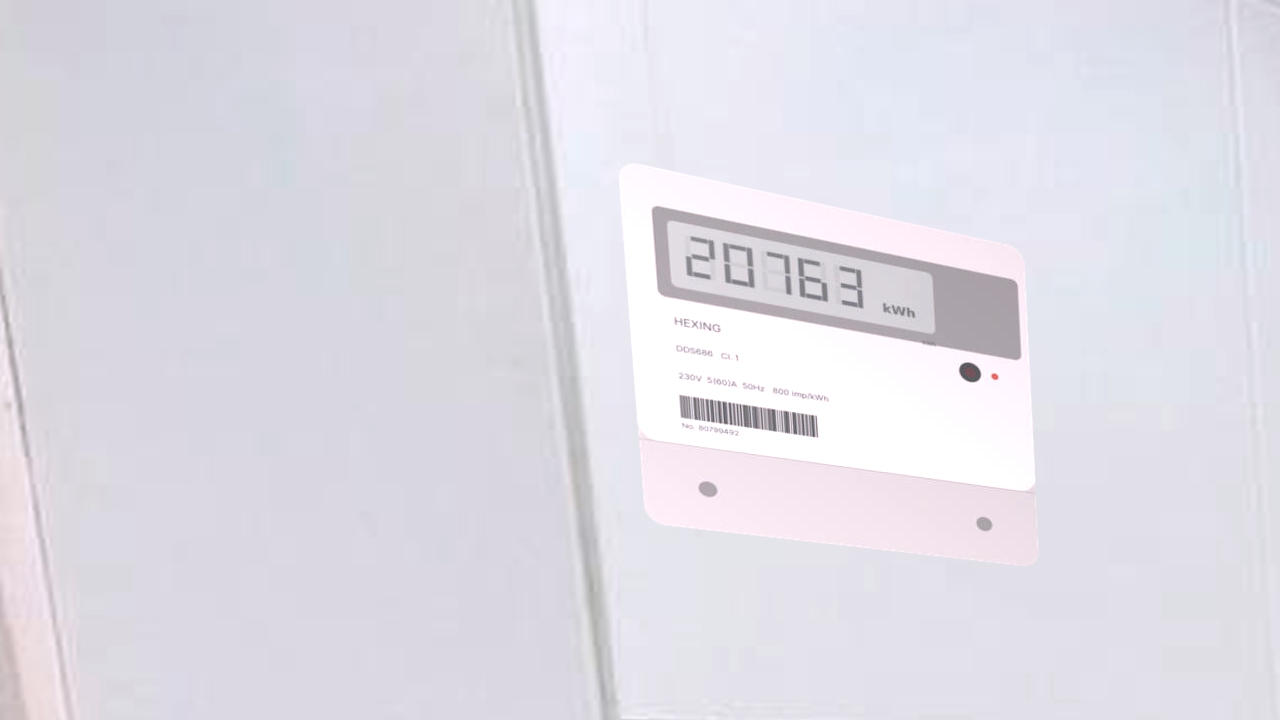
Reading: 20763,kWh
